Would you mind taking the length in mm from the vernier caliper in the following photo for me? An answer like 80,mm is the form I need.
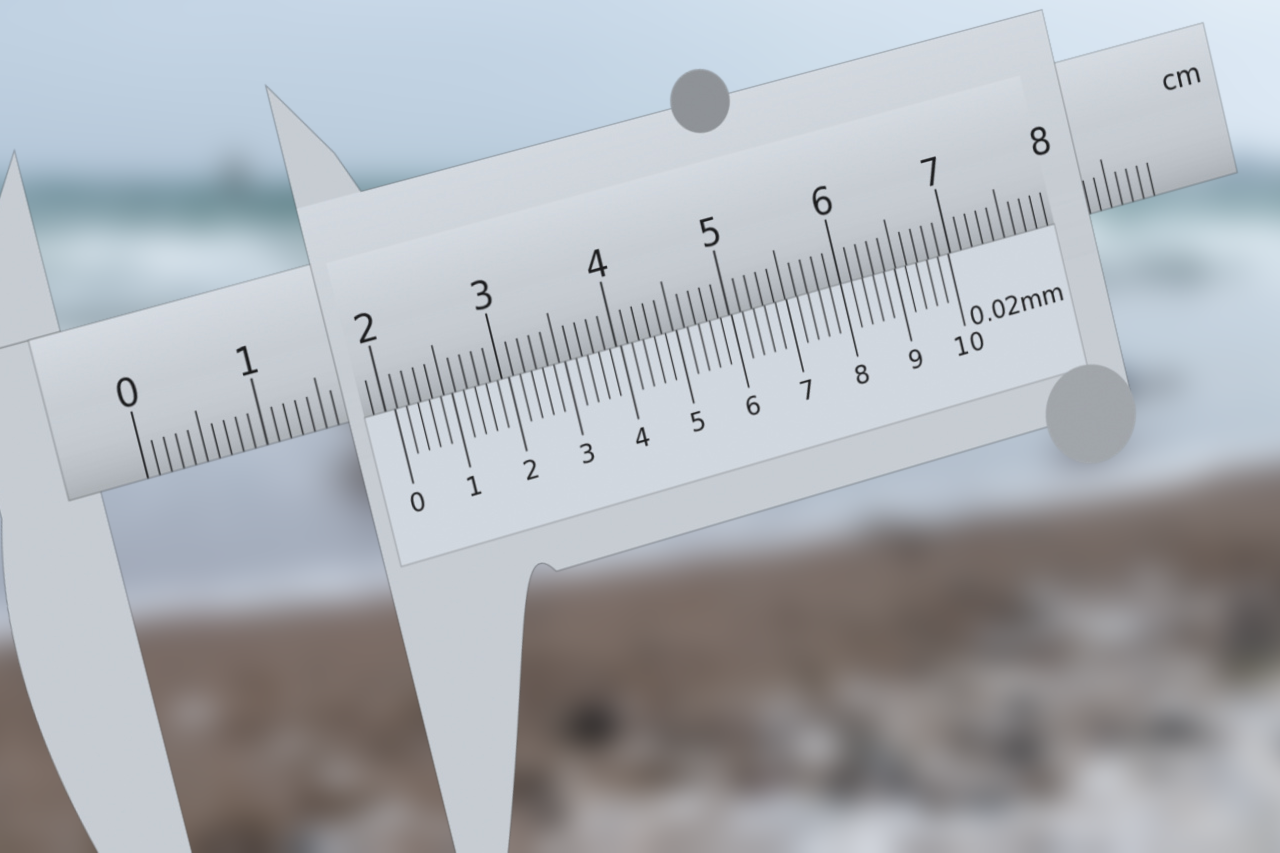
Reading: 20.8,mm
